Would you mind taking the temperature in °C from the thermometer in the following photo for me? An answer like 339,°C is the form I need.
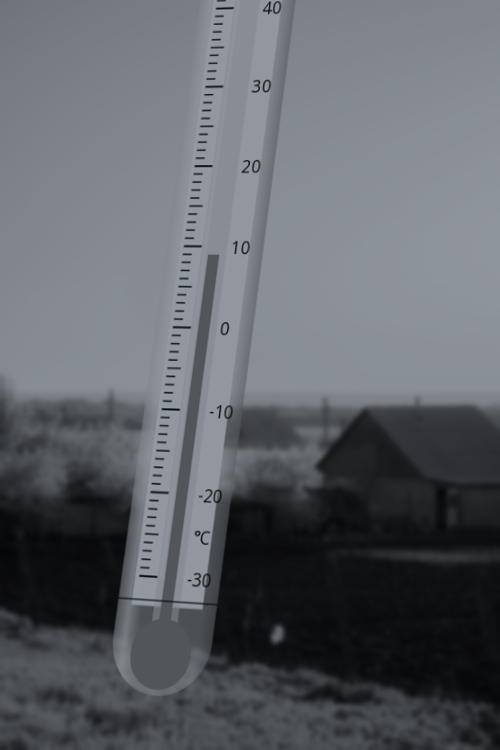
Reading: 9,°C
